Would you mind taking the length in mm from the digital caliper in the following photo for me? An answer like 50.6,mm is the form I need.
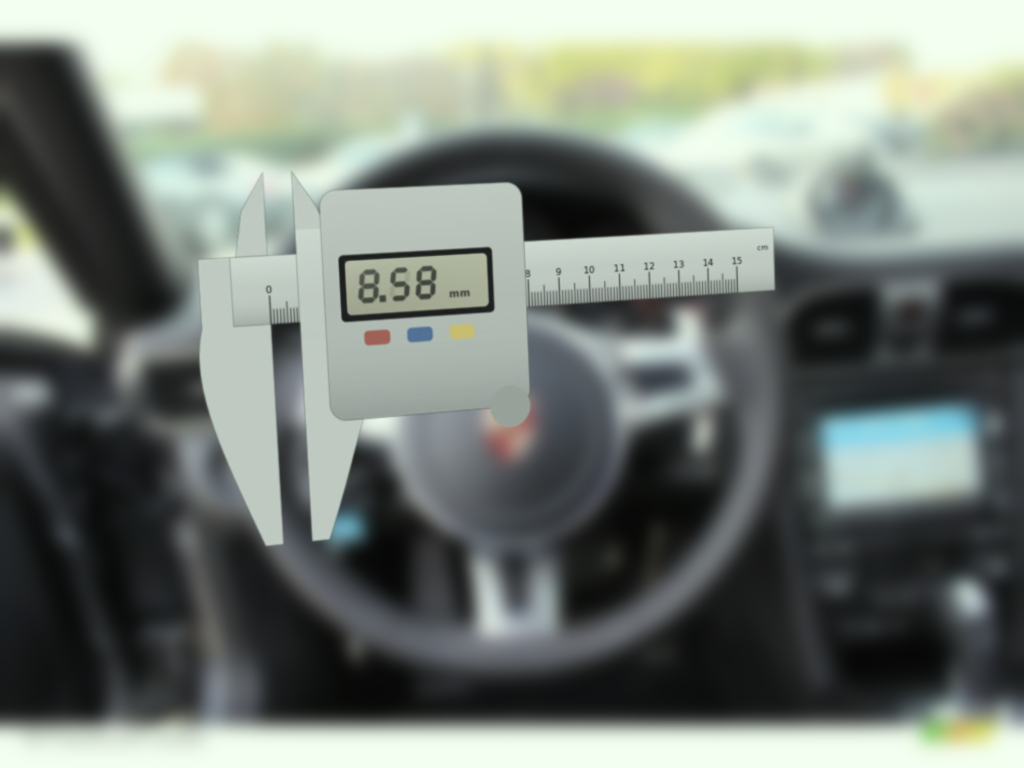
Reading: 8.58,mm
